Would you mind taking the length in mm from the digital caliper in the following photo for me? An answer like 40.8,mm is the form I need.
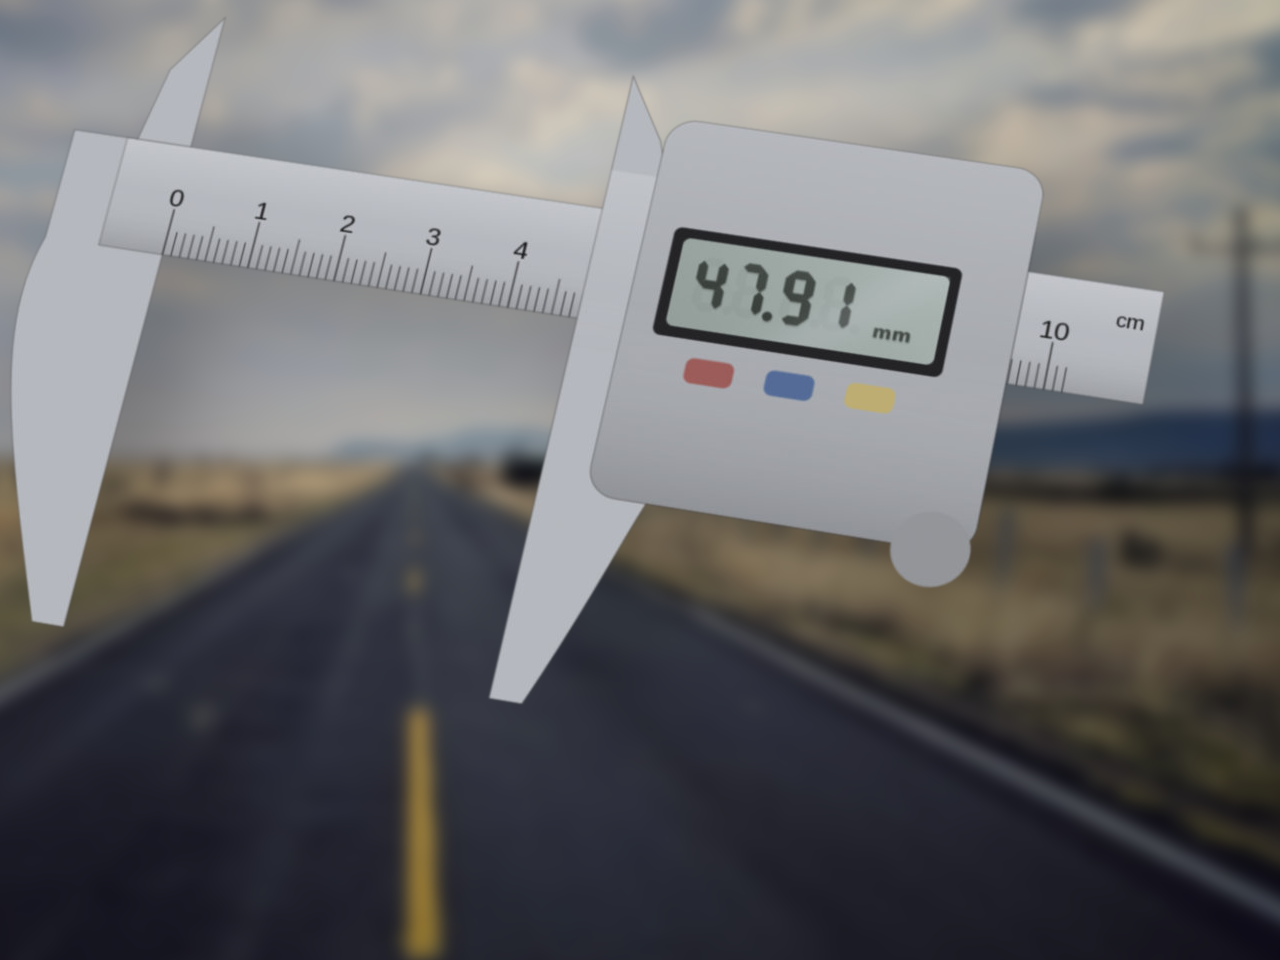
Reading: 47.91,mm
